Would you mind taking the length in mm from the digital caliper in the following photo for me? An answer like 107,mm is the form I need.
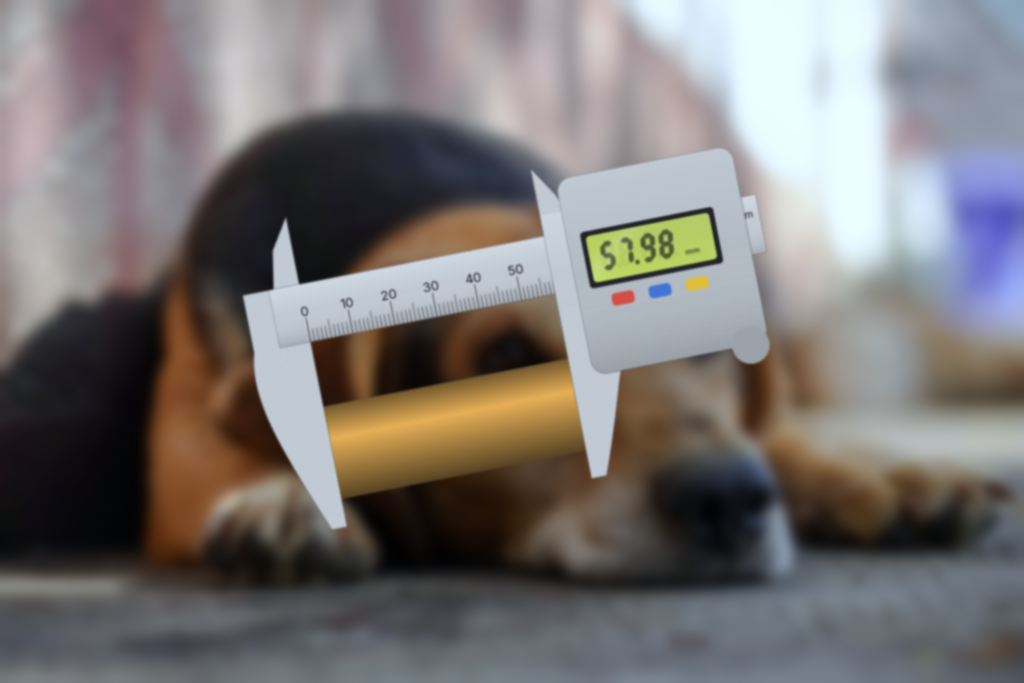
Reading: 57.98,mm
